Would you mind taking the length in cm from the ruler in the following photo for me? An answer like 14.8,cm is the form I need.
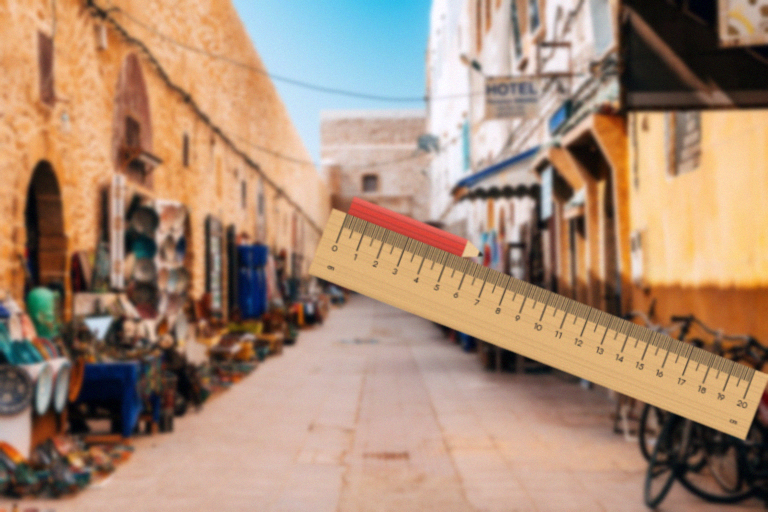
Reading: 6.5,cm
